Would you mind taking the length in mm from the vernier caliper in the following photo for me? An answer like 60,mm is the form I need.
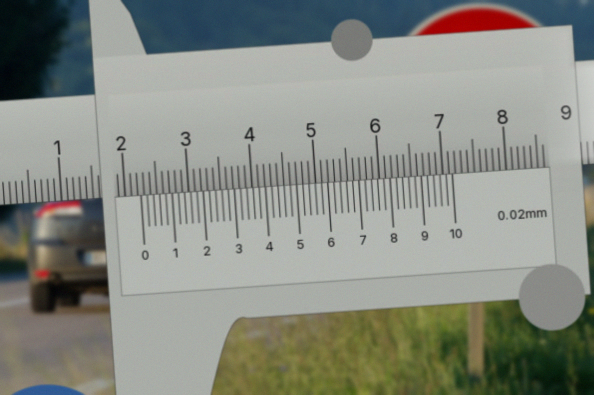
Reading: 22.5,mm
